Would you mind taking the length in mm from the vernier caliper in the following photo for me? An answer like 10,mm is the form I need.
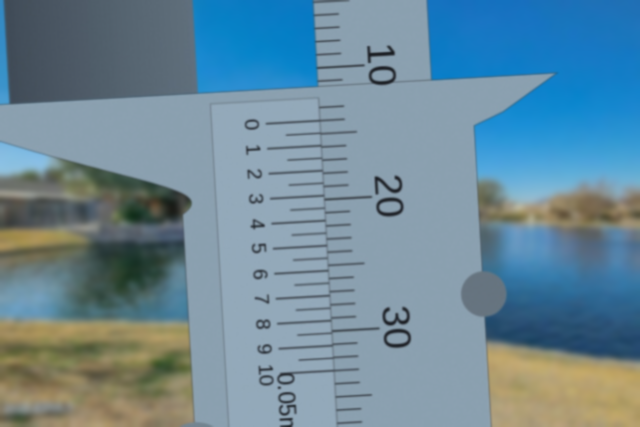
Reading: 14.0,mm
